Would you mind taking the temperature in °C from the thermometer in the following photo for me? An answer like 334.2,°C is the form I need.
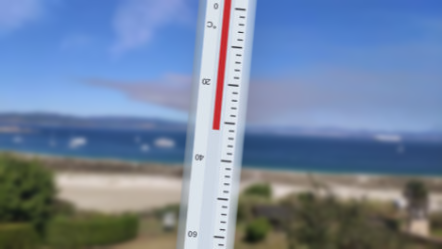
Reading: 32,°C
